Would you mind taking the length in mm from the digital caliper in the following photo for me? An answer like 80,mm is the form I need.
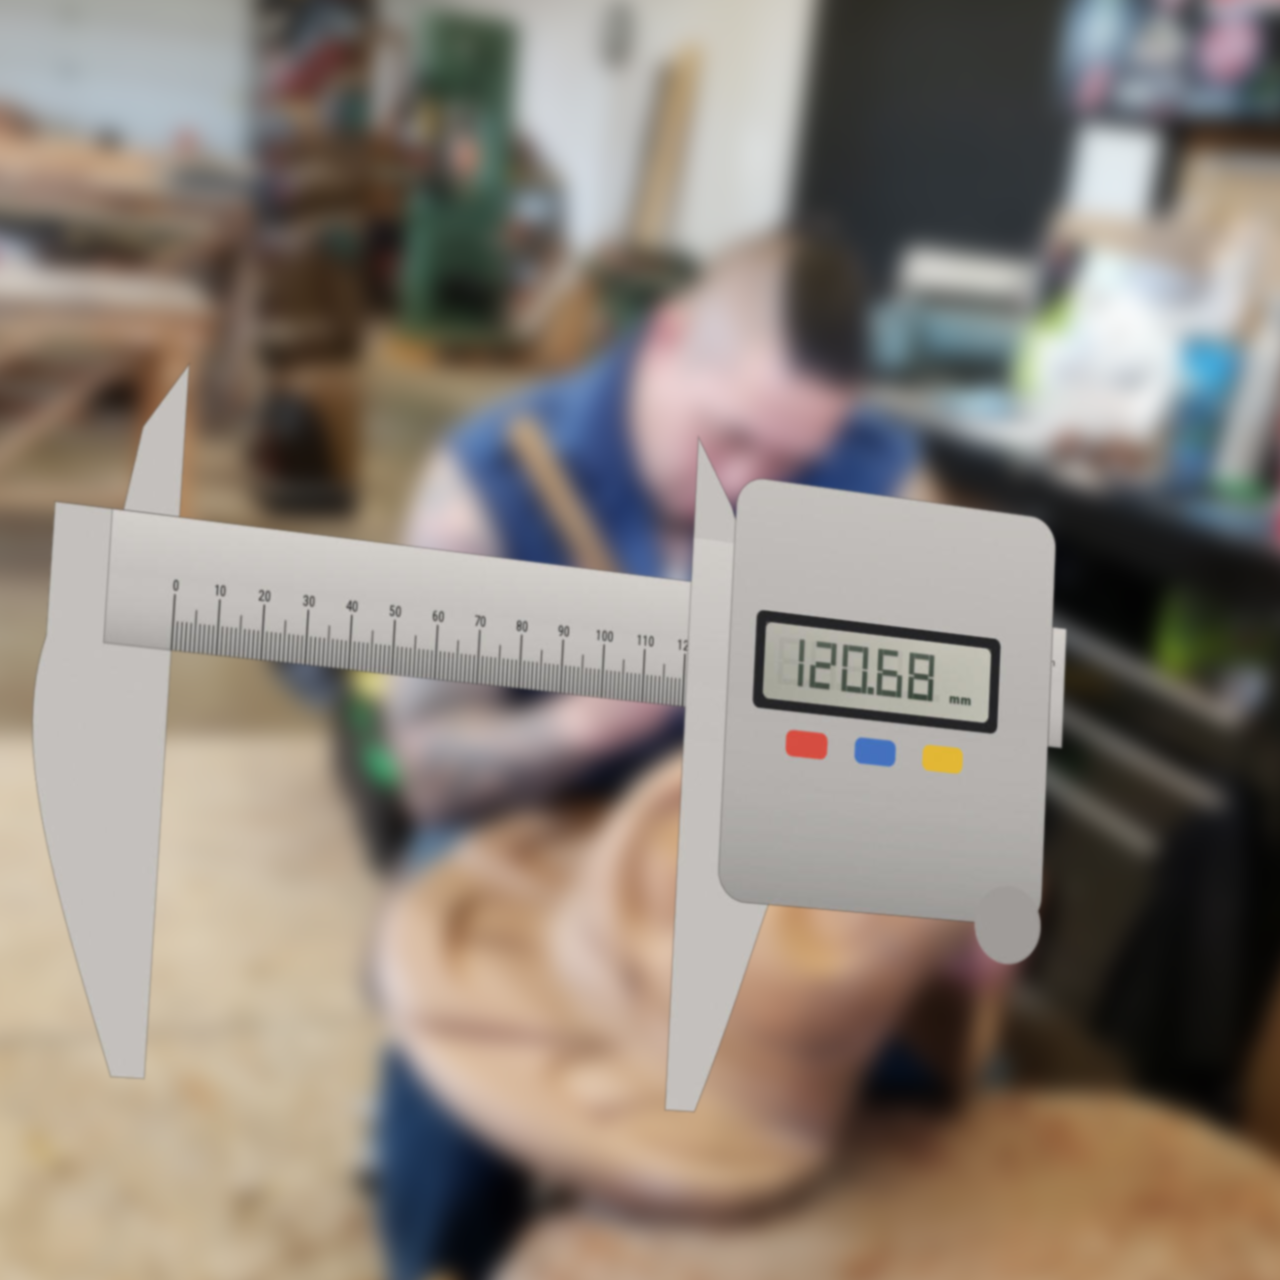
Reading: 120.68,mm
